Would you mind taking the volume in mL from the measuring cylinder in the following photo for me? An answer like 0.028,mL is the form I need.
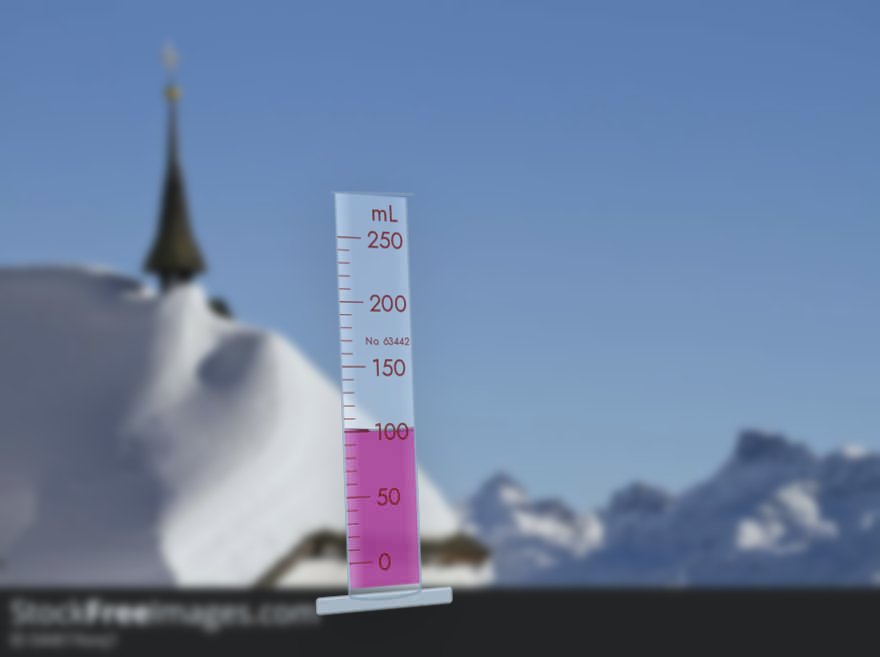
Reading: 100,mL
